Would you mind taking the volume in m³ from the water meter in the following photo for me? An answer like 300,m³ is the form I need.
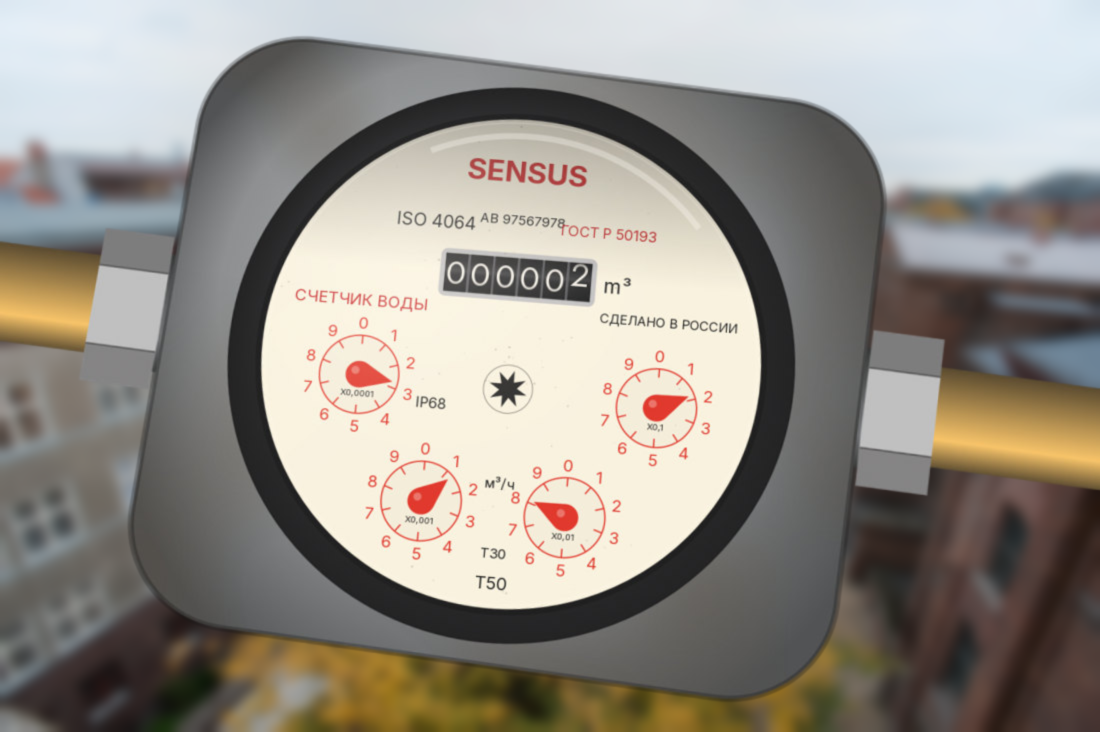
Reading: 2.1812,m³
